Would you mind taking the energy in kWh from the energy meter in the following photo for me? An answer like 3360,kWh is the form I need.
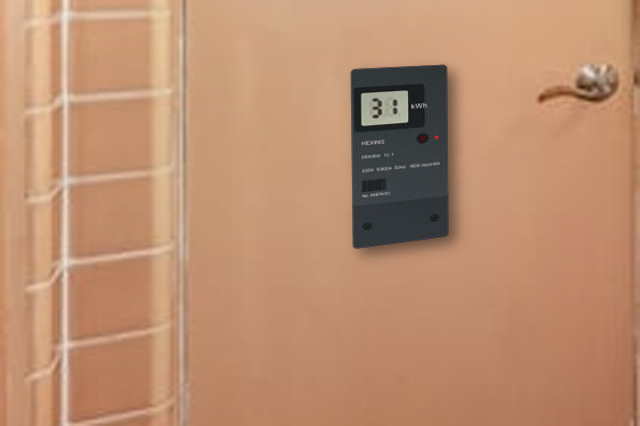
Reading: 31,kWh
